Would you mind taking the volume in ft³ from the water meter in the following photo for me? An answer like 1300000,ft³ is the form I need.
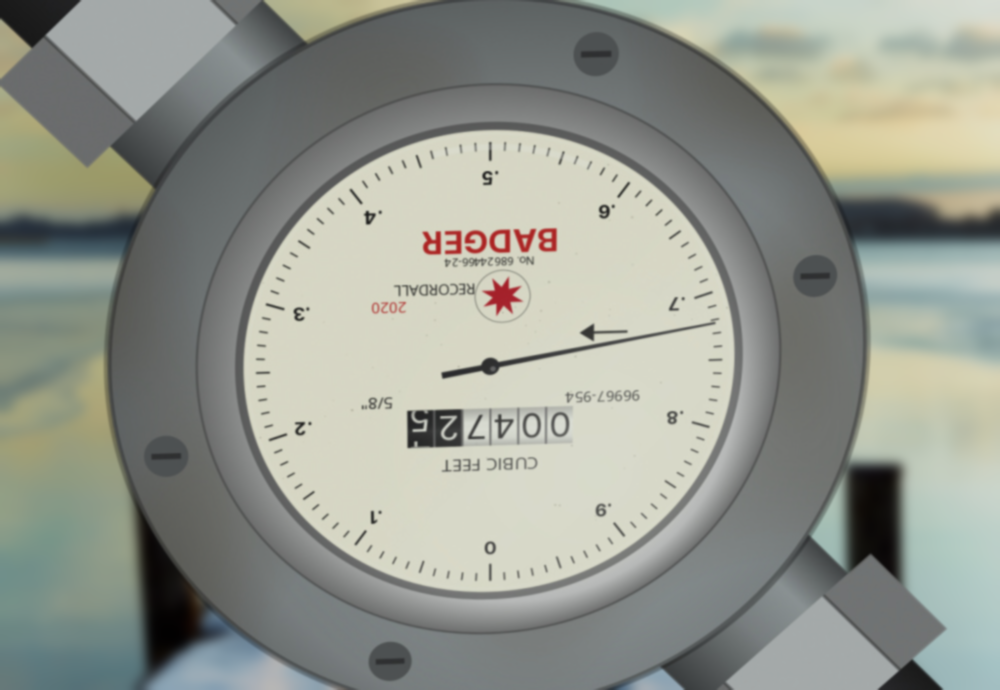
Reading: 4724.72,ft³
